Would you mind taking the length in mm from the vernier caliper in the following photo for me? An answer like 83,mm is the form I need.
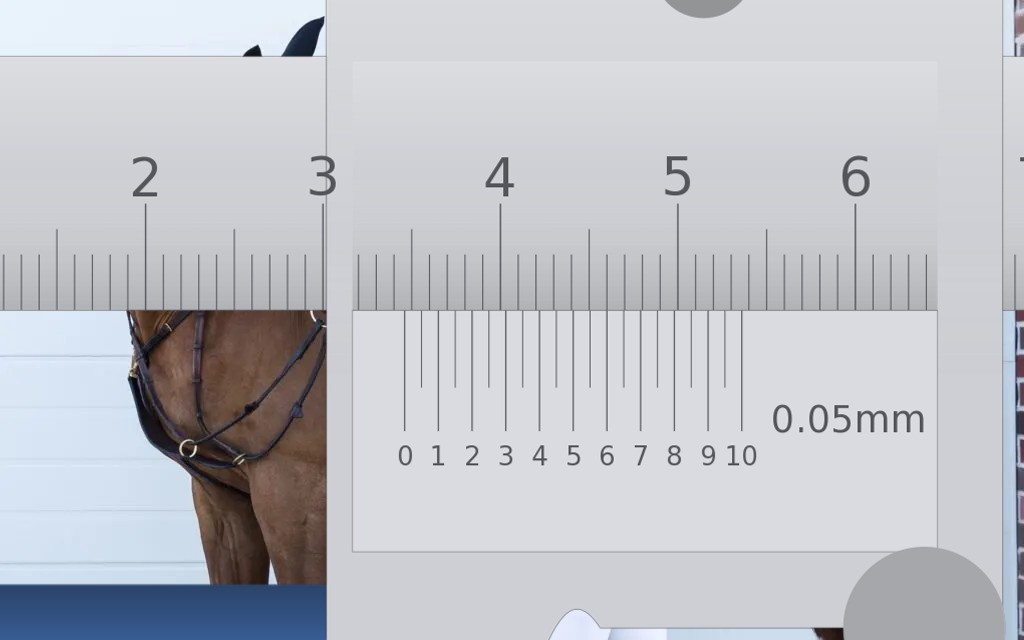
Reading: 34.6,mm
